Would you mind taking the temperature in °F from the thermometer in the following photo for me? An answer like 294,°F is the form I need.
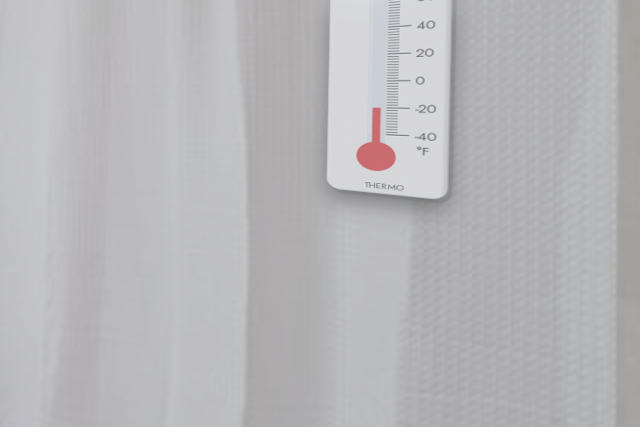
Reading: -20,°F
